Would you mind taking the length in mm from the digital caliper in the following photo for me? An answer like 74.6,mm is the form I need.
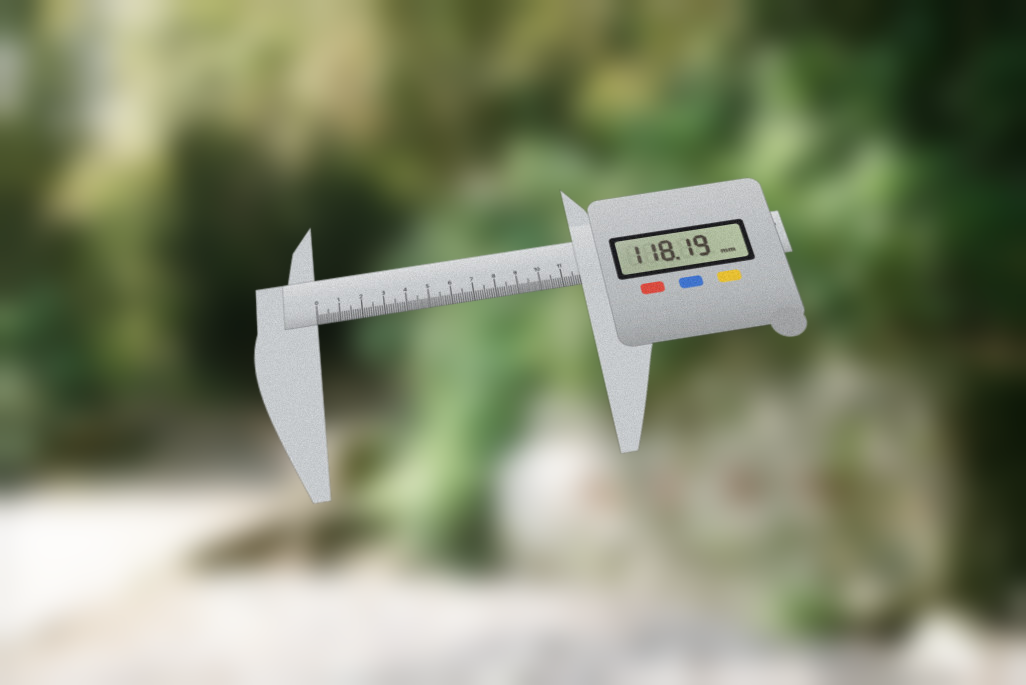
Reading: 118.19,mm
